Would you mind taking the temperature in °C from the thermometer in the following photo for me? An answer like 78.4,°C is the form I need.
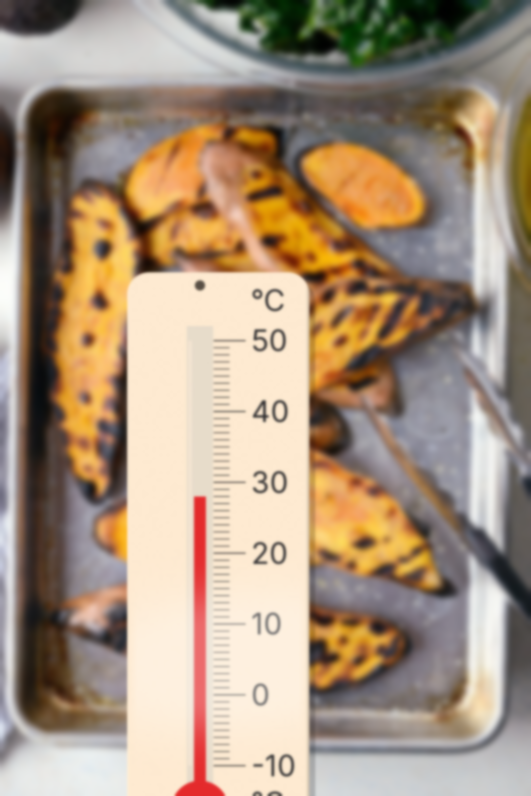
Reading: 28,°C
